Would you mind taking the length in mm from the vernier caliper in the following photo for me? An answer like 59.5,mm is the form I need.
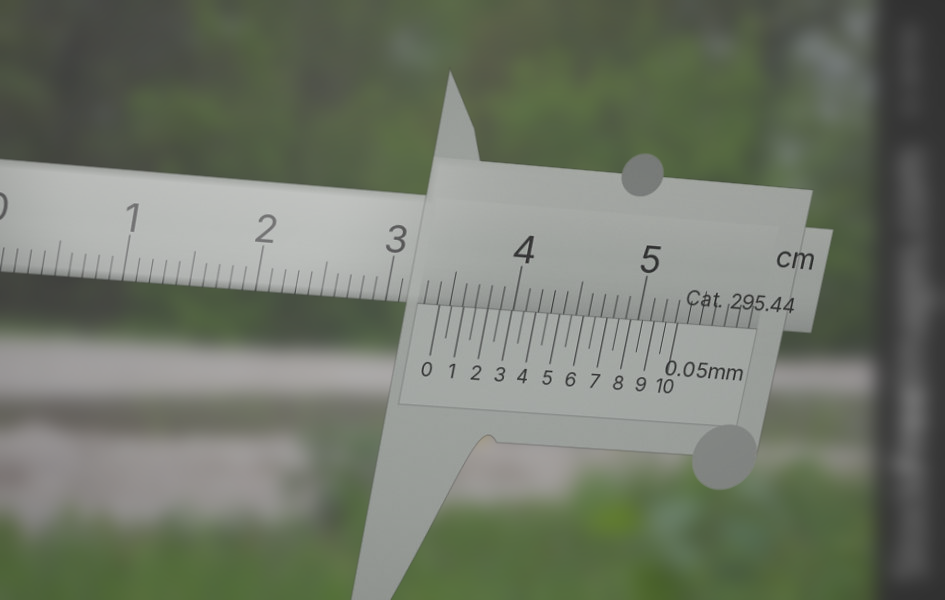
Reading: 34.2,mm
